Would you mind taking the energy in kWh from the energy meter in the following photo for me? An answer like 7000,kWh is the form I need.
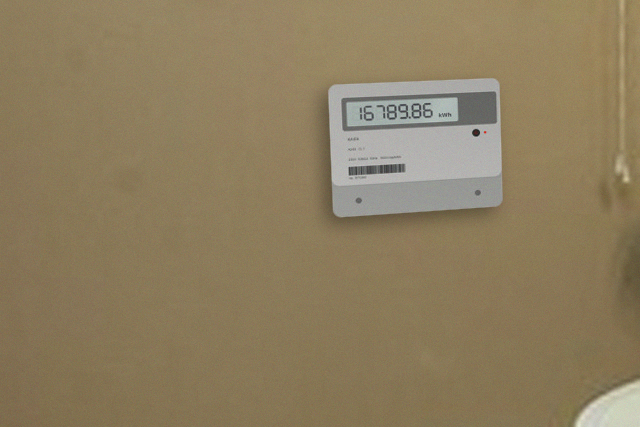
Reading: 16789.86,kWh
